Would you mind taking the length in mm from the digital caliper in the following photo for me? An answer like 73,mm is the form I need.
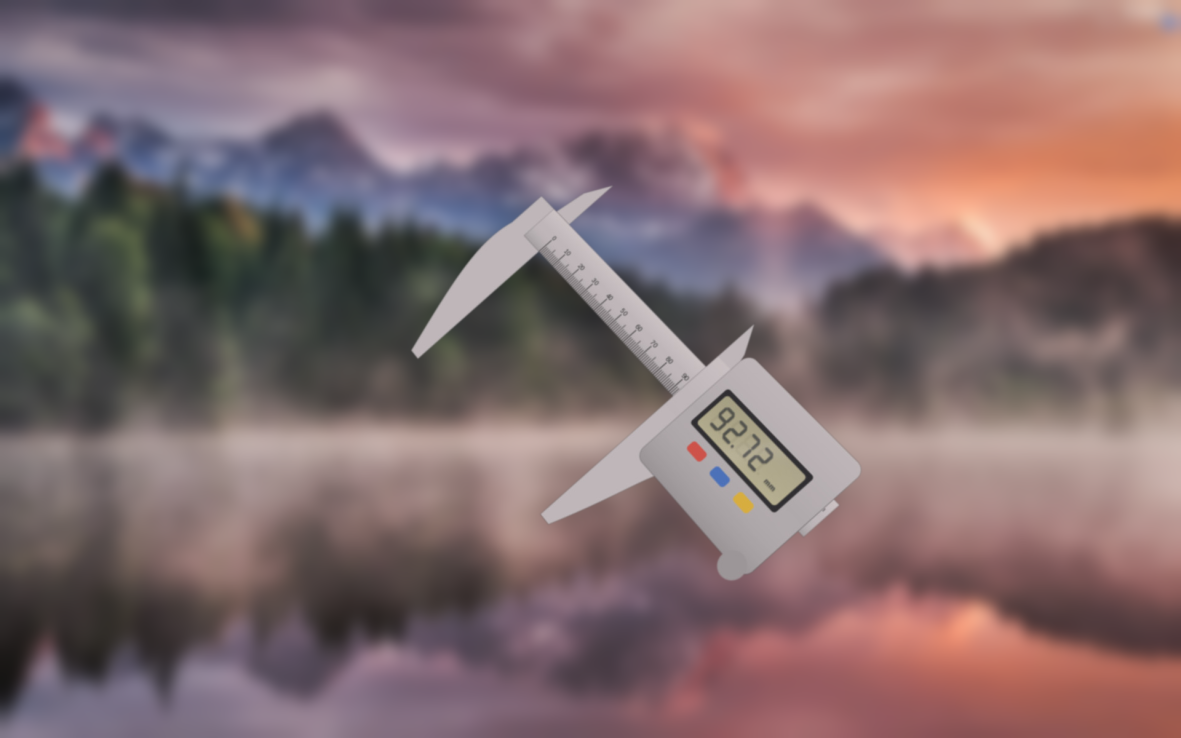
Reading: 92.72,mm
